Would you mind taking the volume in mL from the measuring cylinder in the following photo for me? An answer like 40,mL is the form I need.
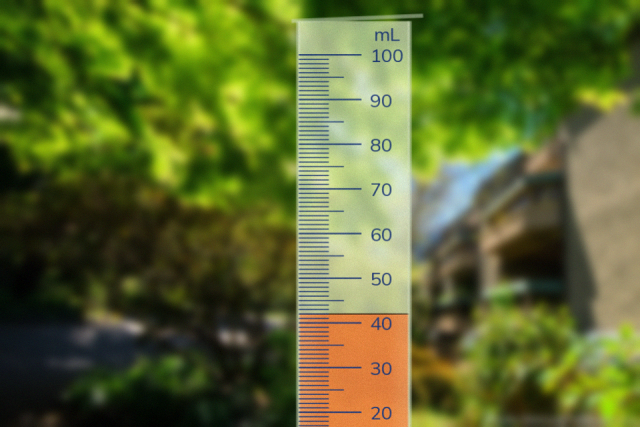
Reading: 42,mL
